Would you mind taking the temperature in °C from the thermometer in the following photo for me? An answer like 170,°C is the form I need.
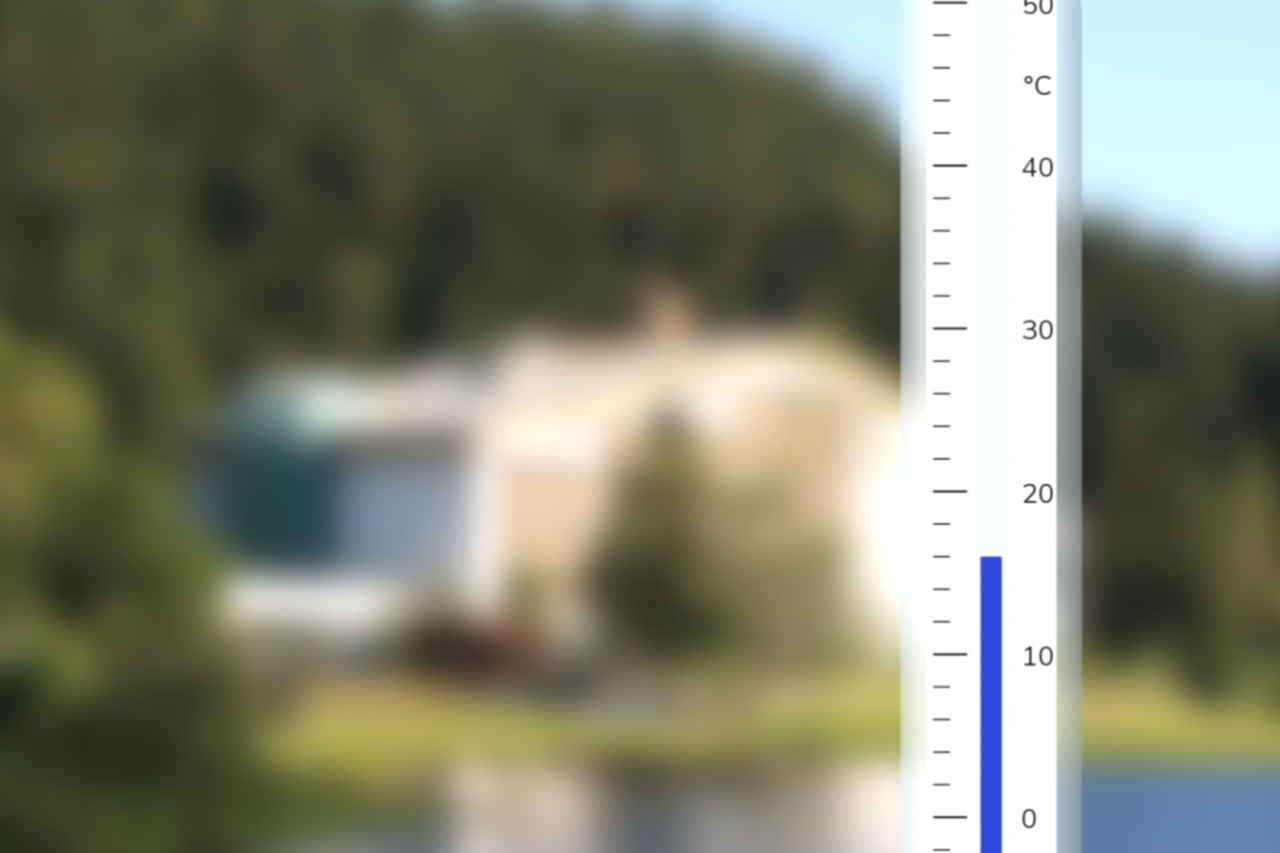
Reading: 16,°C
